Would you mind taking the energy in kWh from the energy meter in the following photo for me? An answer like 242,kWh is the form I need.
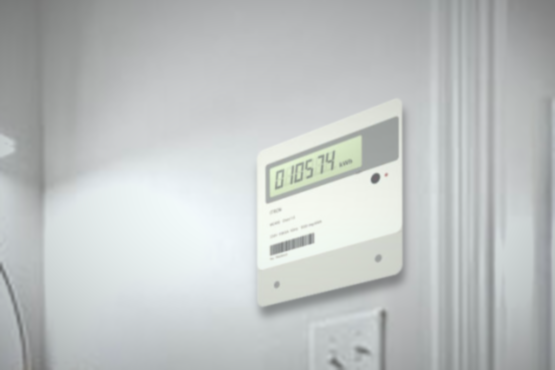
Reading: 10574,kWh
